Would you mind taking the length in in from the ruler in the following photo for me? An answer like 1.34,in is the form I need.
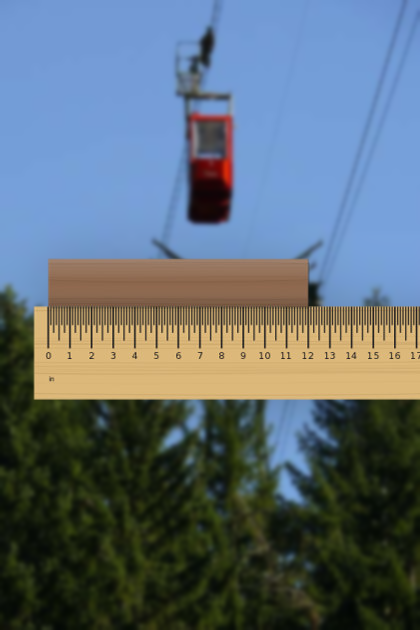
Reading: 12,in
